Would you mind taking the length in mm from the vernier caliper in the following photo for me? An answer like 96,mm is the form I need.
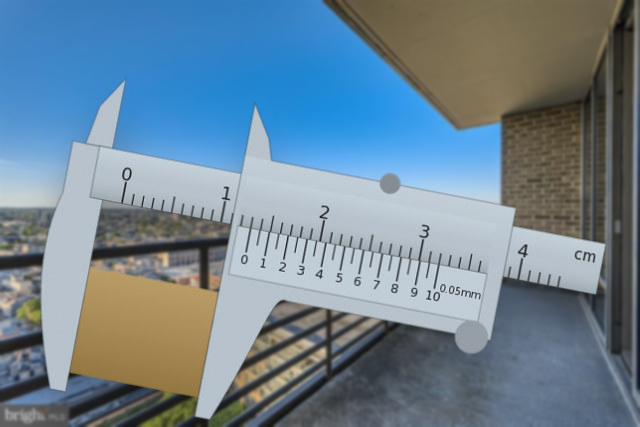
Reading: 13.0,mm
